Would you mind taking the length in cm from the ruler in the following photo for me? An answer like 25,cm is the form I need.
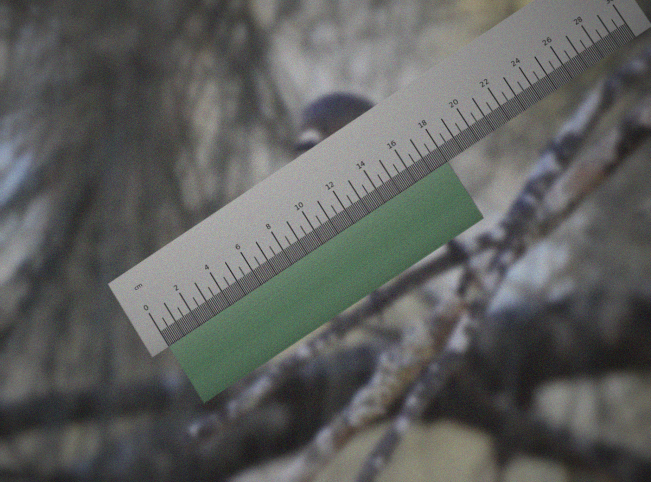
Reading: 18,cm
